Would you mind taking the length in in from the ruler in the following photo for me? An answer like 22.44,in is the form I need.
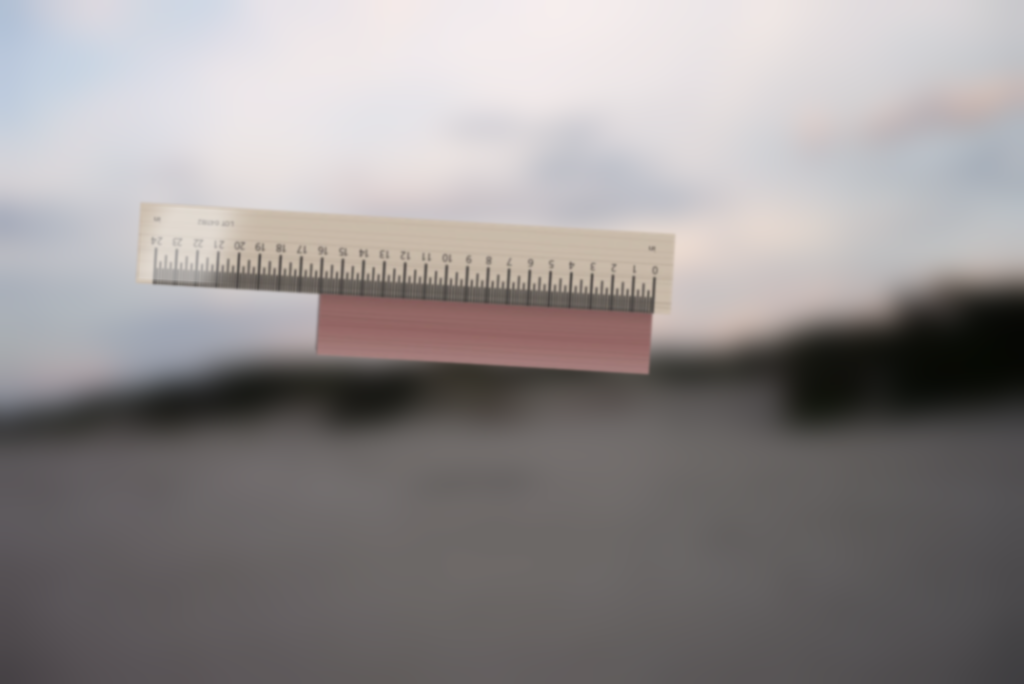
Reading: 16,in
